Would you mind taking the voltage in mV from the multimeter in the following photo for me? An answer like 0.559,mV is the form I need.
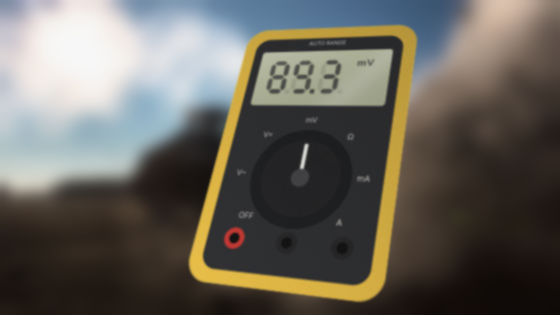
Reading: 89.3,mV
